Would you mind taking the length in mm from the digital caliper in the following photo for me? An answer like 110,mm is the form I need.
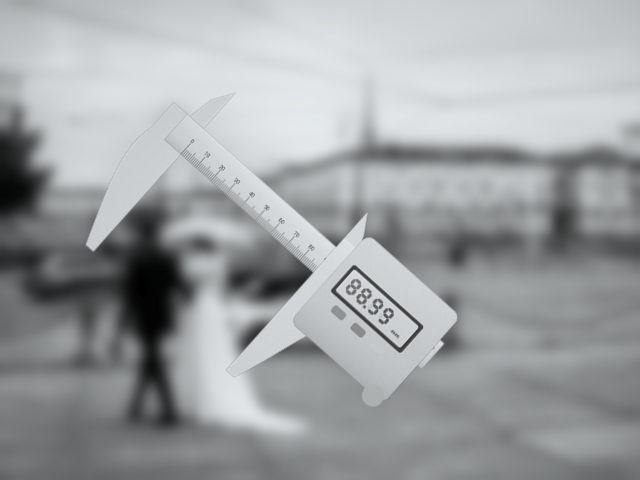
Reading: 88.99,mm
